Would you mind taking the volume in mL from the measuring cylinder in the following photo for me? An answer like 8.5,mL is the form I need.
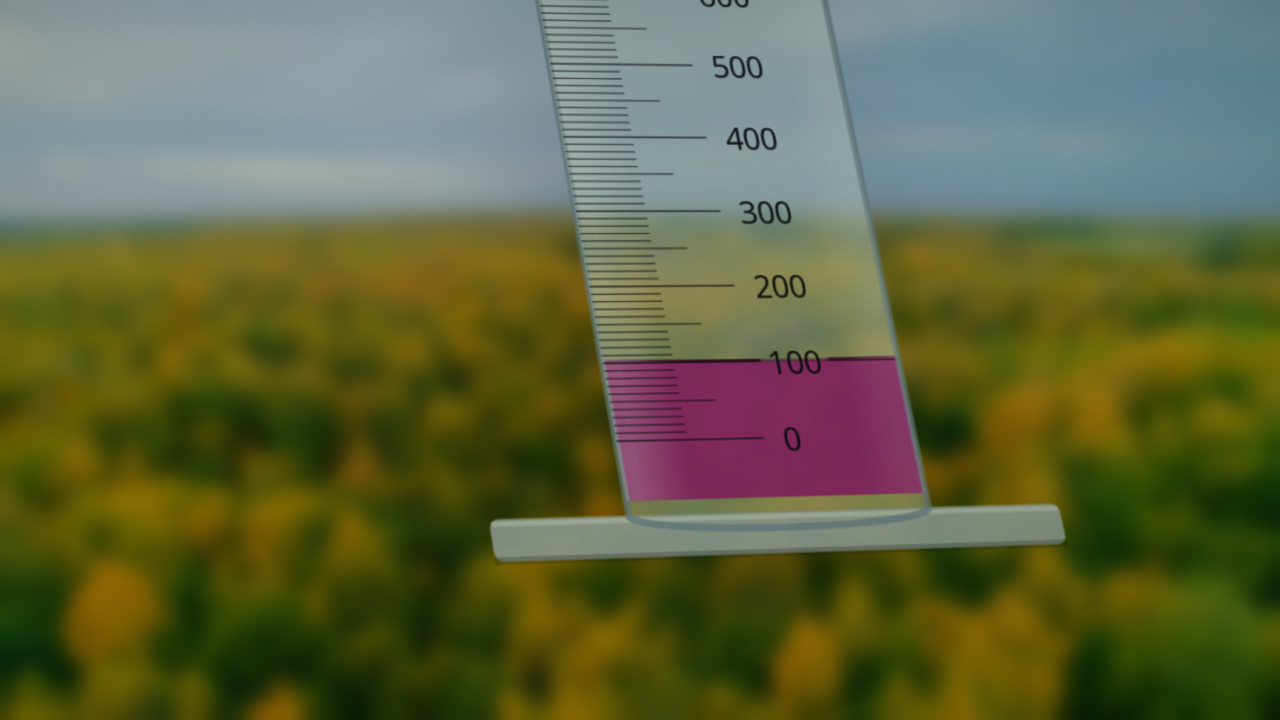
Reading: 100,mL
